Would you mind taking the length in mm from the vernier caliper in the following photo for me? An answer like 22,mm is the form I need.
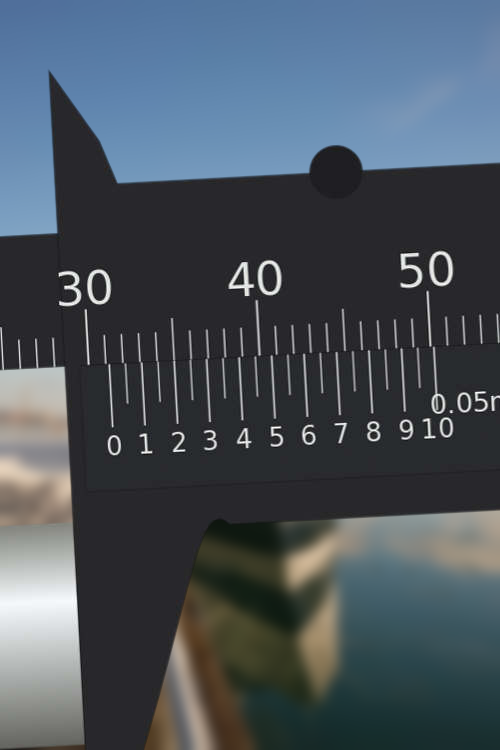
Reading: 31.2,mm
